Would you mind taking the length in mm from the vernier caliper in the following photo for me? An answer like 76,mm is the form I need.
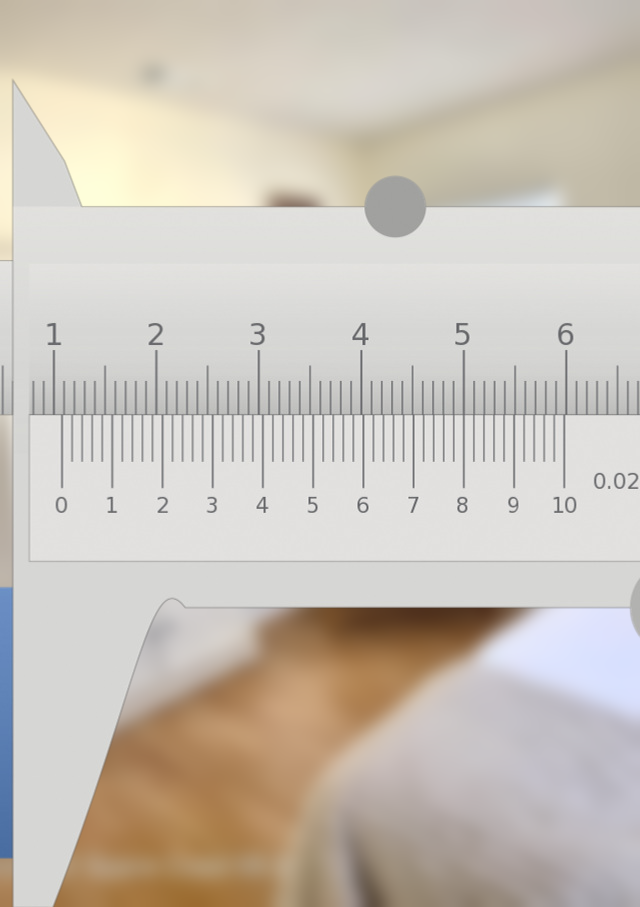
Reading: 10.8,mm
